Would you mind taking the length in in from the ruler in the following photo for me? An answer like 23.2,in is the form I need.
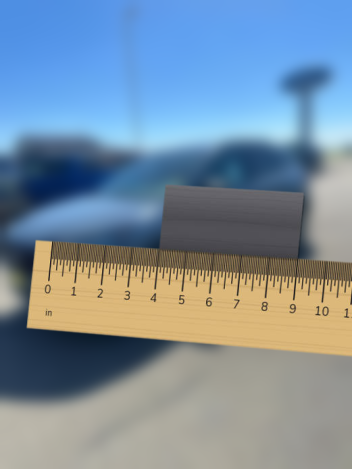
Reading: 5,in
